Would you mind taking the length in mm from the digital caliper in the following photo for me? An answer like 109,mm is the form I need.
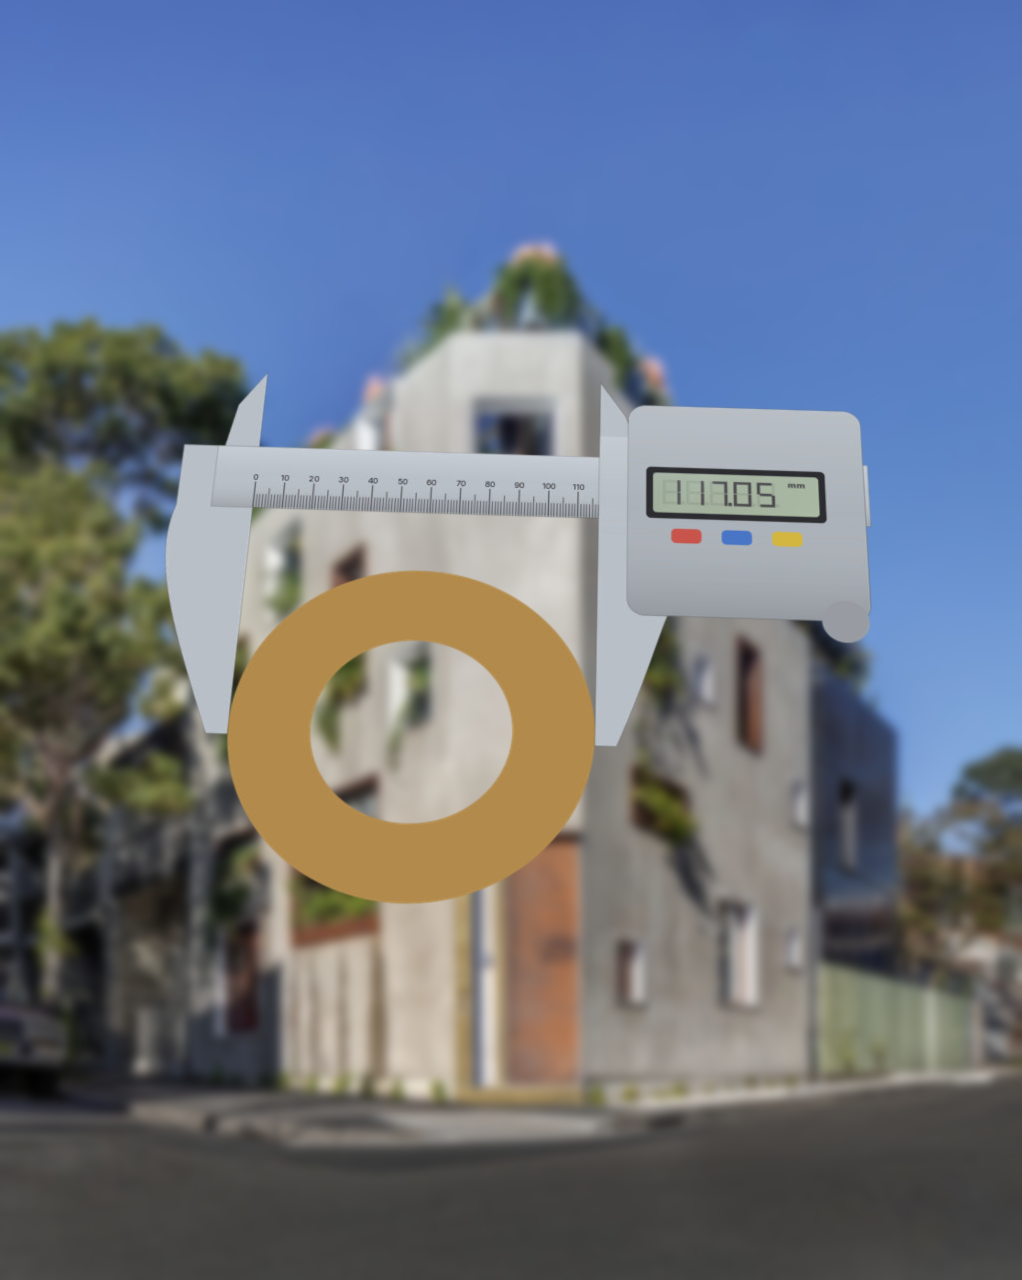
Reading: 117.05,mm
